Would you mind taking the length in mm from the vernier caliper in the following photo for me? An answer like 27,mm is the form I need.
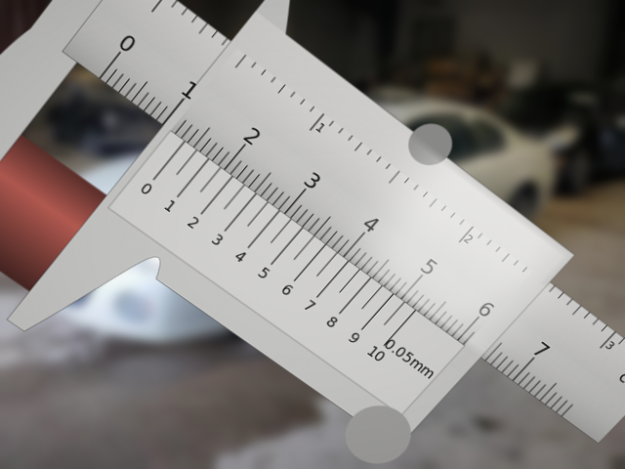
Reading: 13.6,mm
